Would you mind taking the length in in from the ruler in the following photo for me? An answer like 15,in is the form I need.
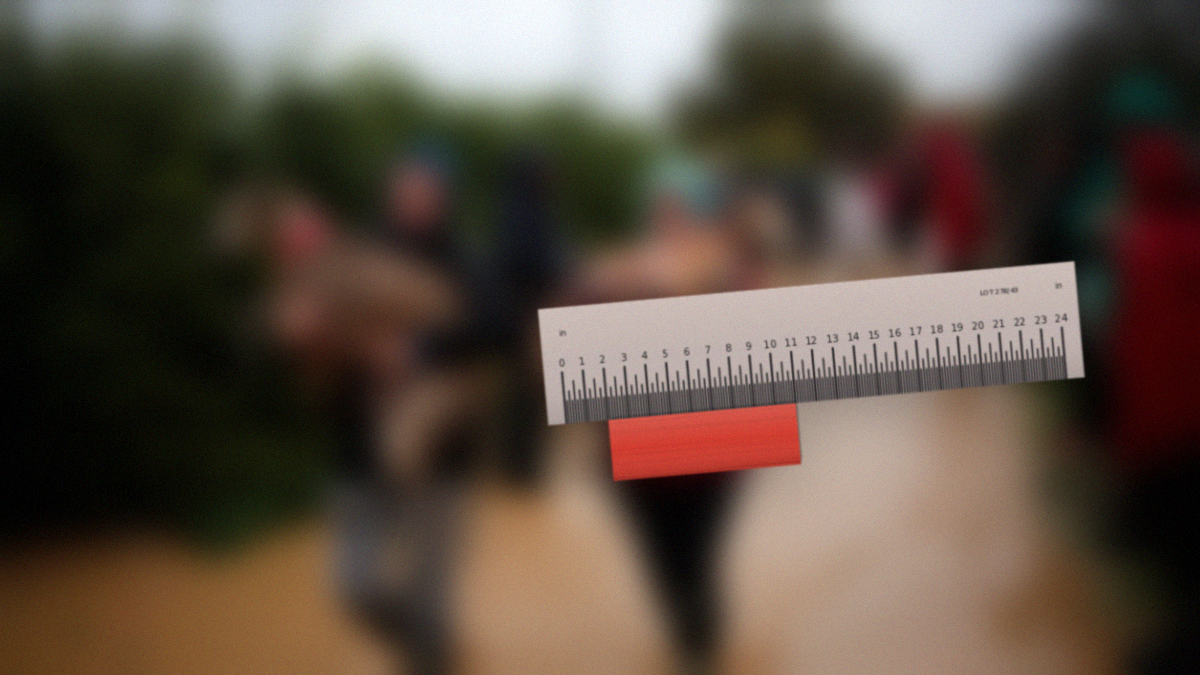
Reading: 9,in
